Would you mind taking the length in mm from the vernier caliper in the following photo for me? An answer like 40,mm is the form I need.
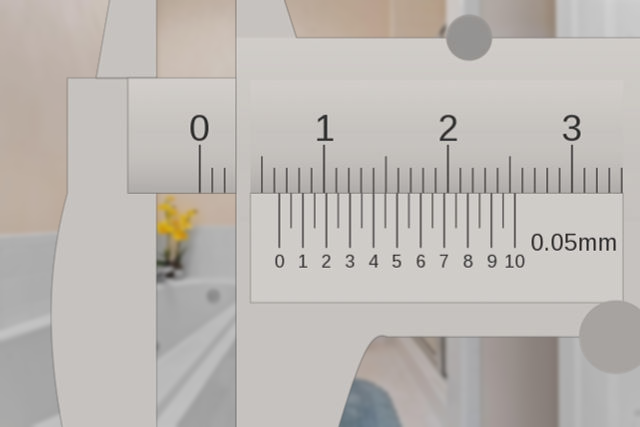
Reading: 6.4,mm
